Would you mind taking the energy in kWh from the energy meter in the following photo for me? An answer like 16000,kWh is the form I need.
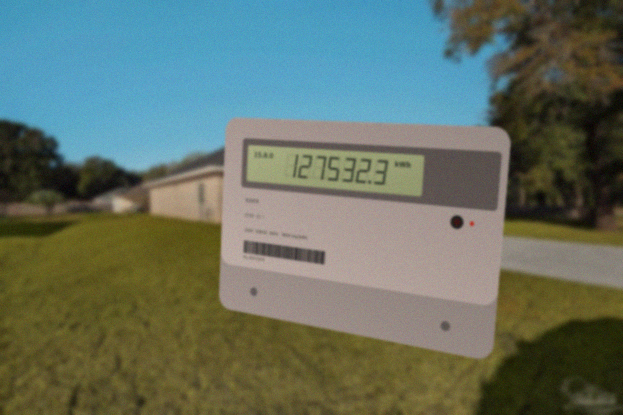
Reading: 127532.3,kWh
